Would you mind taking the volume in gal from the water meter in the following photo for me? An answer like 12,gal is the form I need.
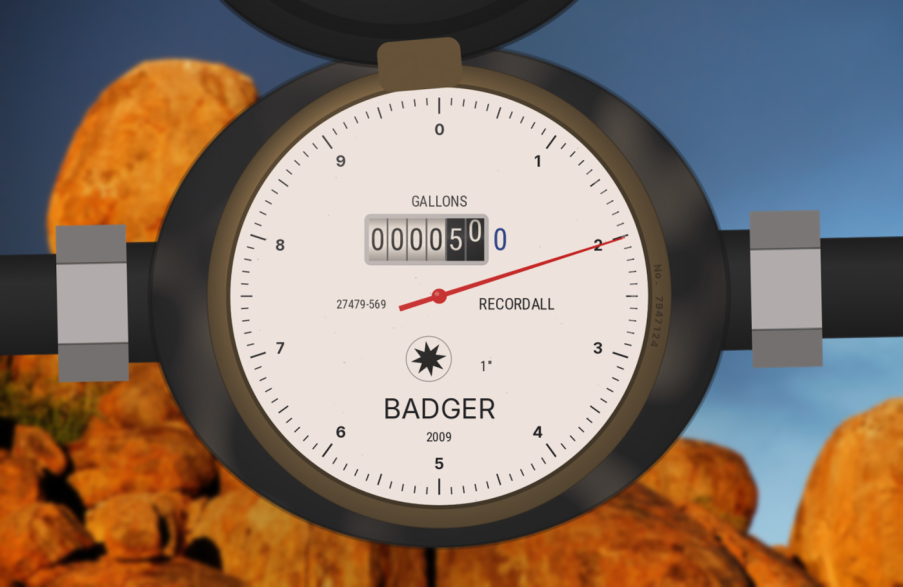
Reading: 502.0,gal
